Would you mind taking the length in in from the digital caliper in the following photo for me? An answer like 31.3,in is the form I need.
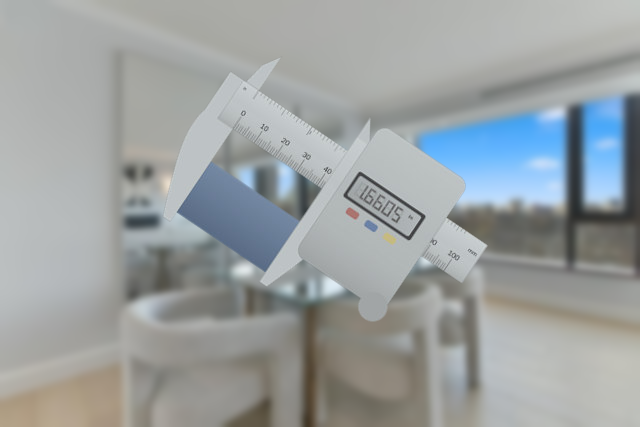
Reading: 1.6605,in
